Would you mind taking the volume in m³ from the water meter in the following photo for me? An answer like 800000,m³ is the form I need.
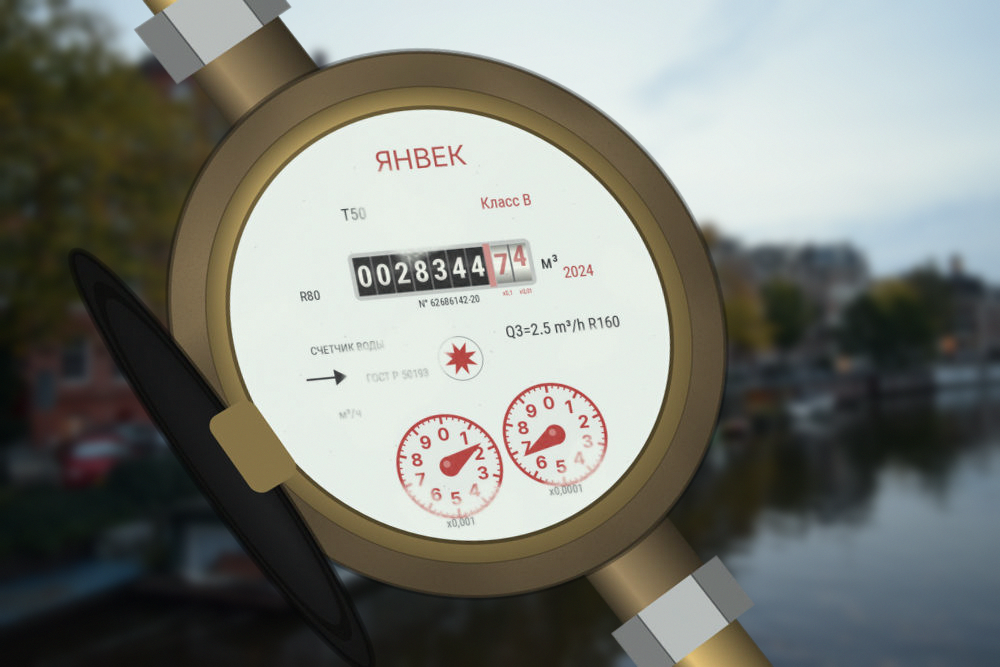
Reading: 28344.7416,m³
